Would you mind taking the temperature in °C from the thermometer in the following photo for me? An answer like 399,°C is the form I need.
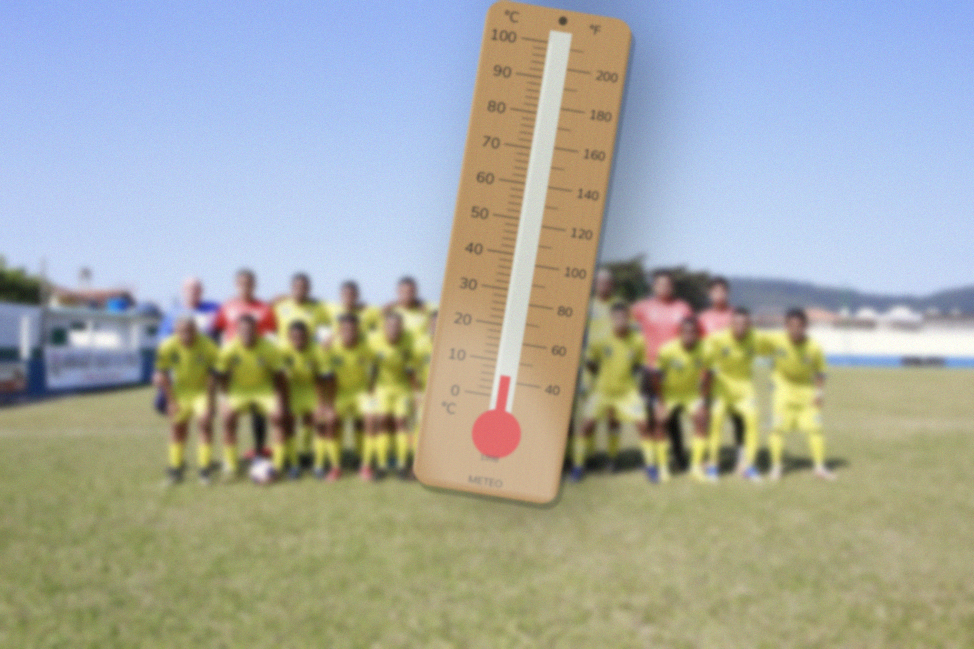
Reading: 6,°C
